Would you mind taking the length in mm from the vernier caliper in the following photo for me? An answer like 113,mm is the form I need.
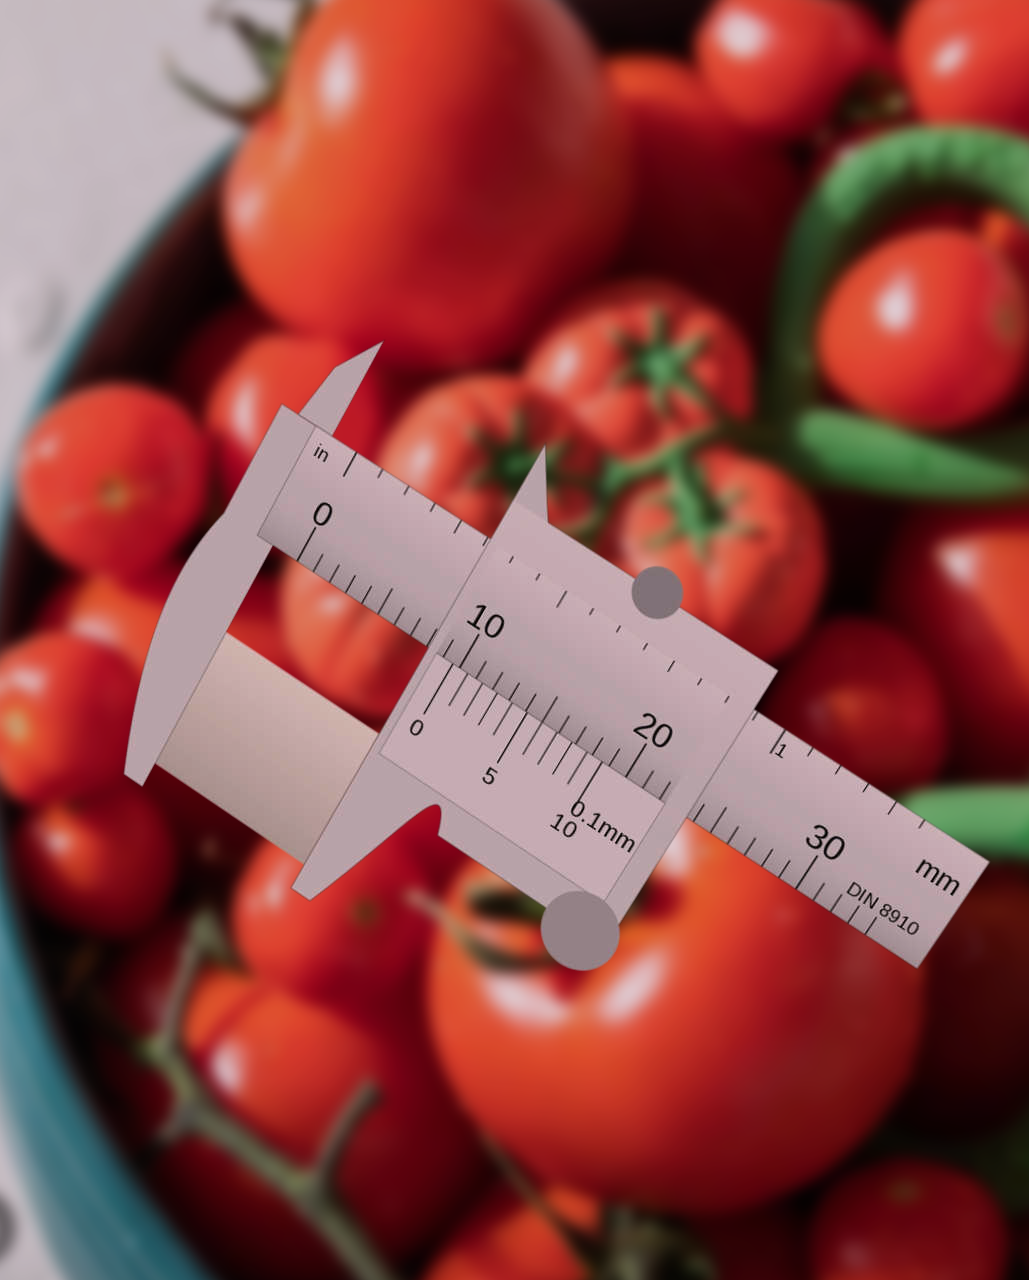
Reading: 9.6,mm
